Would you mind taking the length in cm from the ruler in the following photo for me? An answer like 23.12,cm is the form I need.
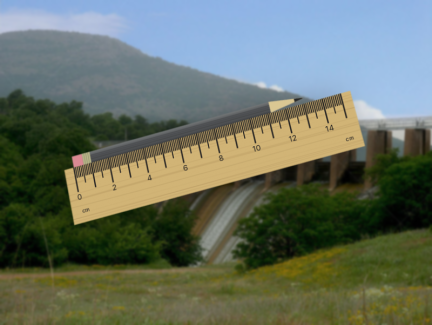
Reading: 13,cm
